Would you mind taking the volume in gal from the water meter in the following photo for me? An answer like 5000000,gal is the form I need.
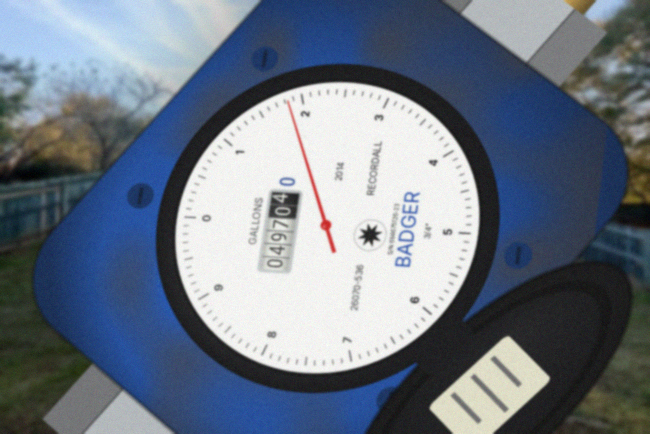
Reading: 497041.8,gal
